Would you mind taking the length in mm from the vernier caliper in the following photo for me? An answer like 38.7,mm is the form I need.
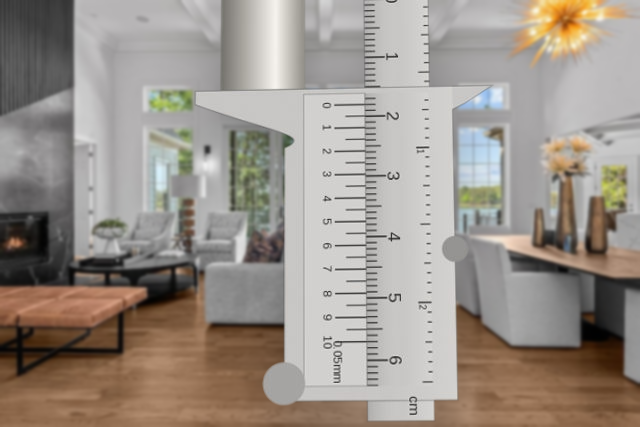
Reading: 18.0,mm
